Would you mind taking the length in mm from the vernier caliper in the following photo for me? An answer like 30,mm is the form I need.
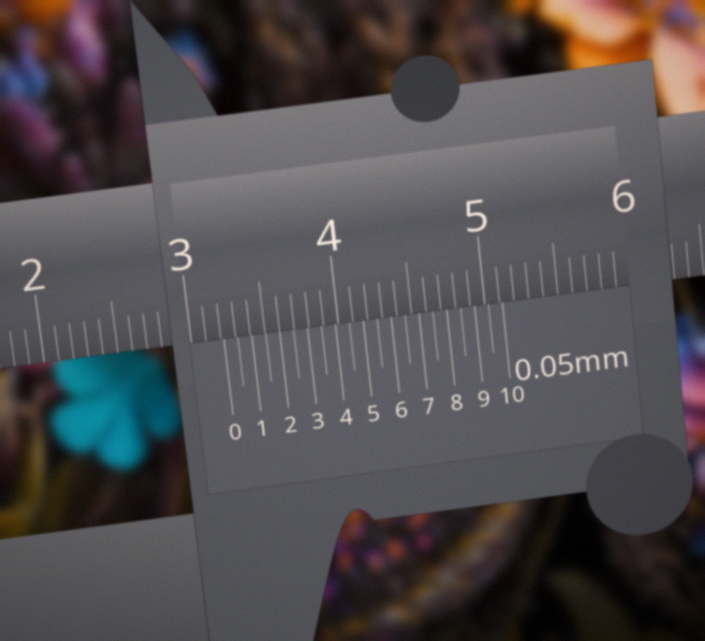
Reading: 32.2,mm
